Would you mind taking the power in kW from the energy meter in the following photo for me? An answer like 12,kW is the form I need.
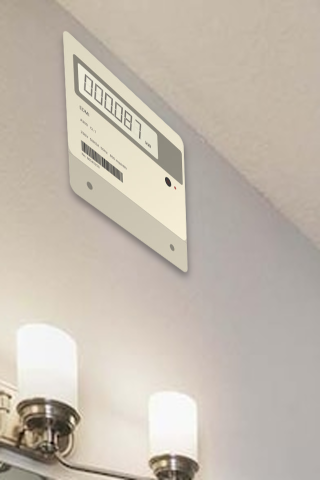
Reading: 0.087,kW
